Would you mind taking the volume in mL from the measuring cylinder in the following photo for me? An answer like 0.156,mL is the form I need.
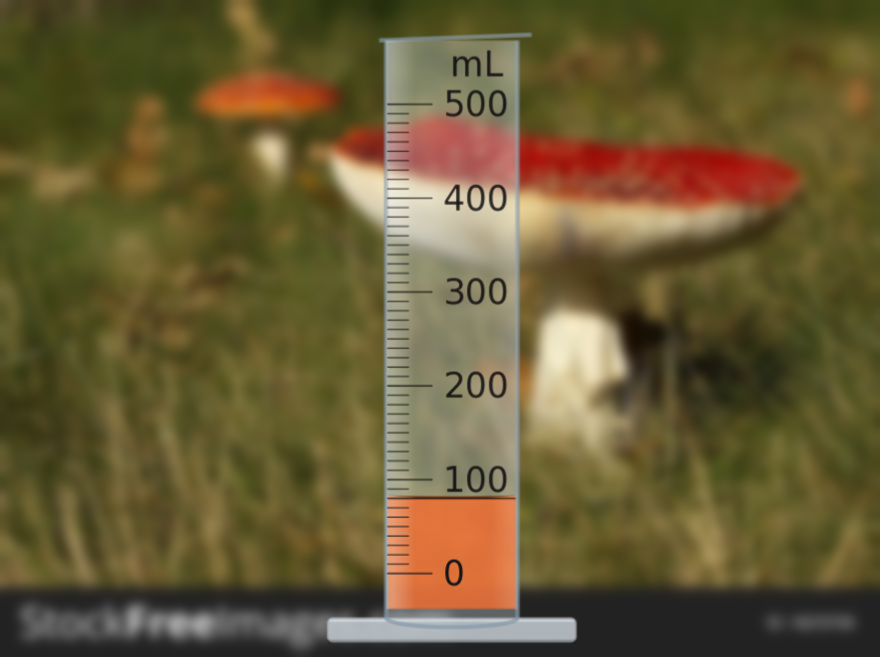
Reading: 80,mL
